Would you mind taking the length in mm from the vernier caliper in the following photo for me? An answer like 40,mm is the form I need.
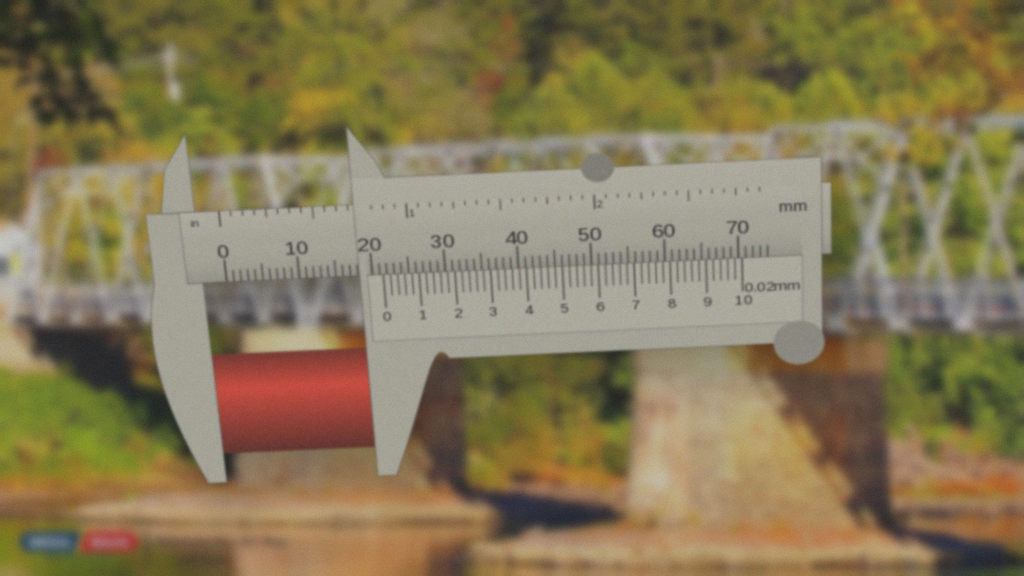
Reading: 21.5,mm
